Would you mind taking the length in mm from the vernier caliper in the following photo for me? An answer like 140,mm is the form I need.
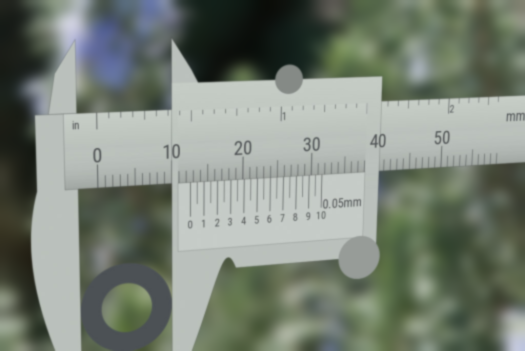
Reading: 12.6,mm
